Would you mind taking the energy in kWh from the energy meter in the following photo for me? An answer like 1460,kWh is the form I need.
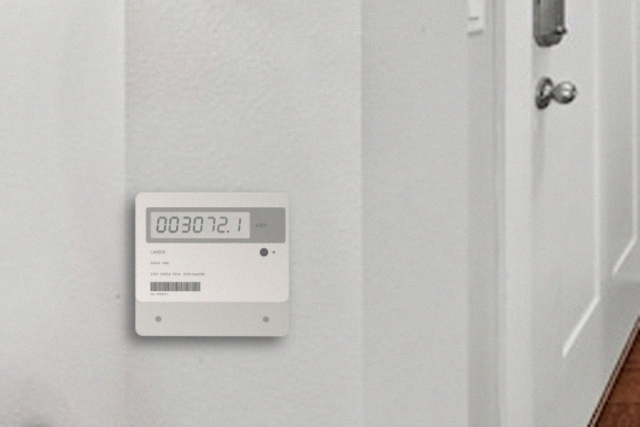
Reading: 3072.1,kWh
